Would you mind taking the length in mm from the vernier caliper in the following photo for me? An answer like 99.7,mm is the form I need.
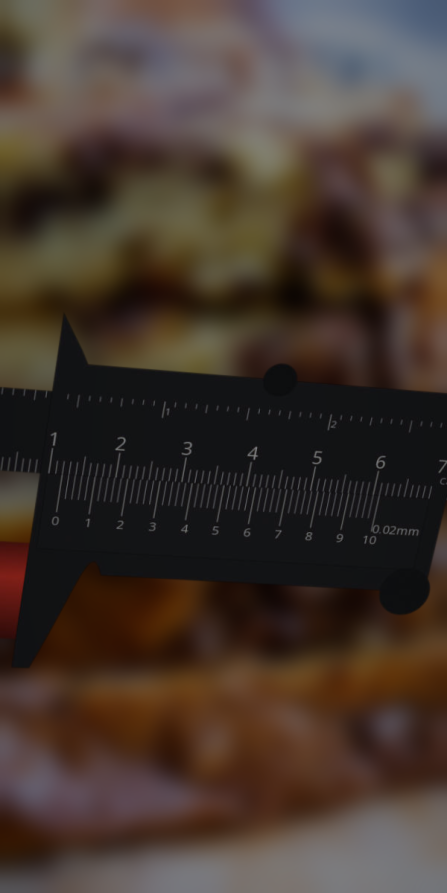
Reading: 12.0,mm
